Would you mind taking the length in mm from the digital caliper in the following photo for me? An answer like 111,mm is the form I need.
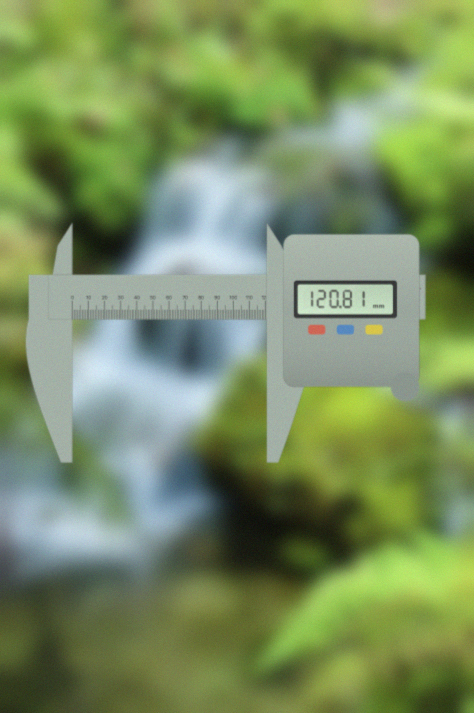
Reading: 120.81,mm
